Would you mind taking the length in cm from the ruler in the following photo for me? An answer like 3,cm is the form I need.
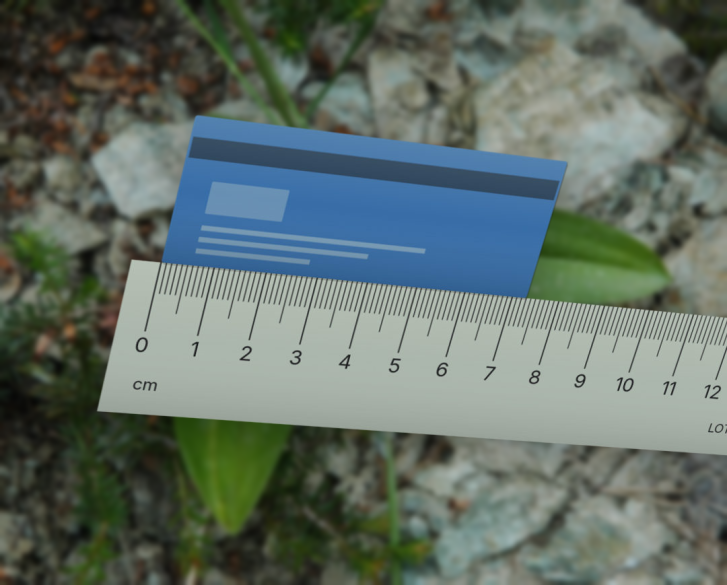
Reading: 7.3,cm
